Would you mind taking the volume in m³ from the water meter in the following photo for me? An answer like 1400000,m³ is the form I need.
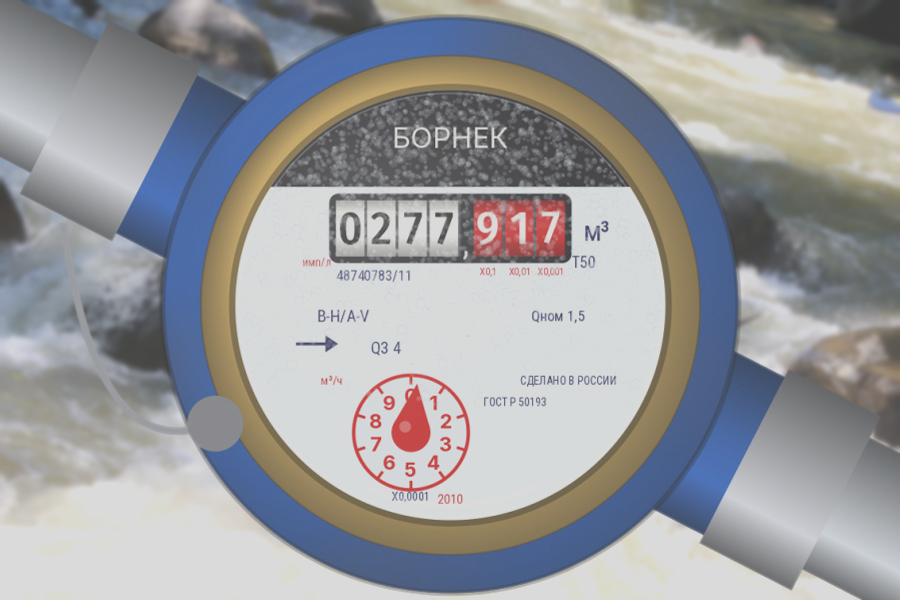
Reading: 277.9170,m³
